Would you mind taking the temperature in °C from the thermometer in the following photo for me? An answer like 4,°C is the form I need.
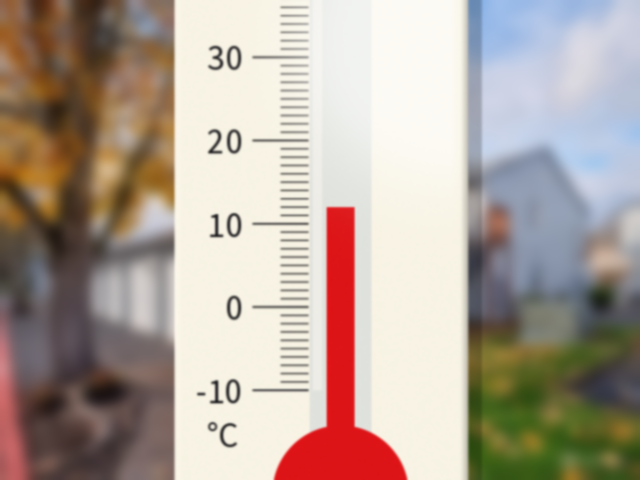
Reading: 12,°C
